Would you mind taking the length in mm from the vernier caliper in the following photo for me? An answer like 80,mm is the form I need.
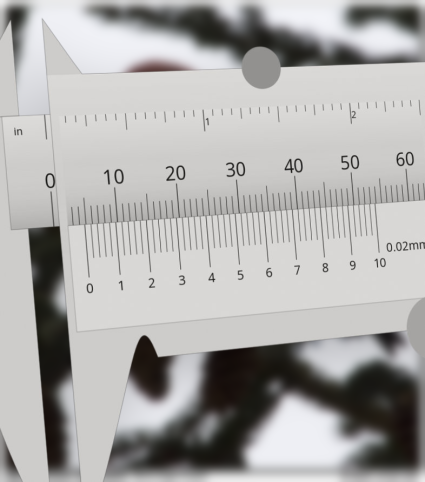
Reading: 4.8,mm
